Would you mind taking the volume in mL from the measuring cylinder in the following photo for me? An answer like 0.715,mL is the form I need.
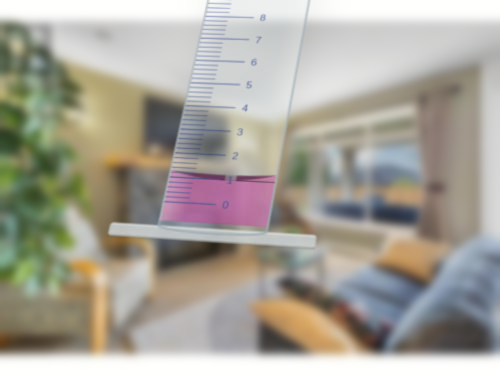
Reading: 1,mL
